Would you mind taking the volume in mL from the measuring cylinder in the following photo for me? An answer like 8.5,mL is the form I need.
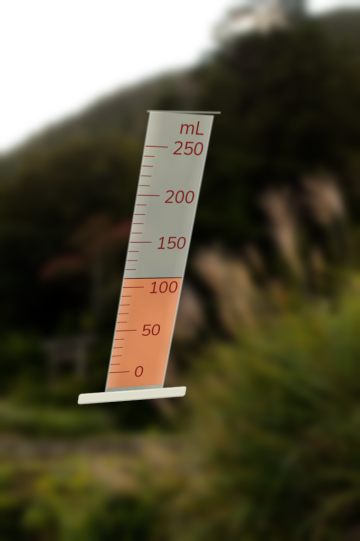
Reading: 110,mL
